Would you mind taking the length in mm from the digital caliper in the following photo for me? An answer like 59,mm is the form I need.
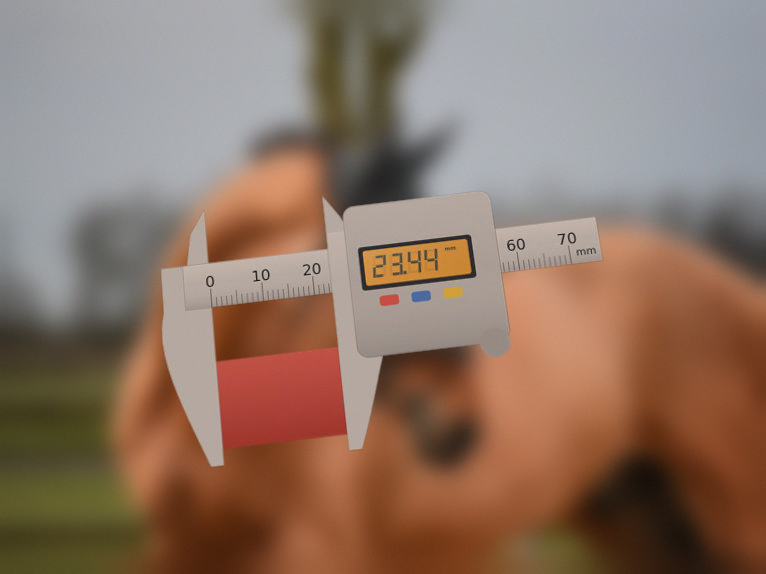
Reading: 23.44,mm
